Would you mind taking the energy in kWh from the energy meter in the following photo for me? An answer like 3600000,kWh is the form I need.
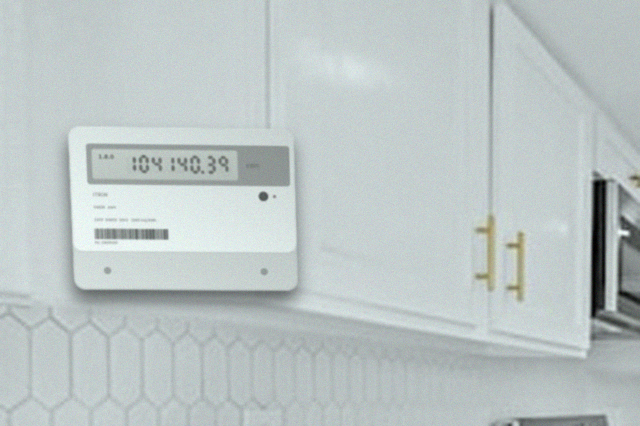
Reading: 104140.39,kWh
